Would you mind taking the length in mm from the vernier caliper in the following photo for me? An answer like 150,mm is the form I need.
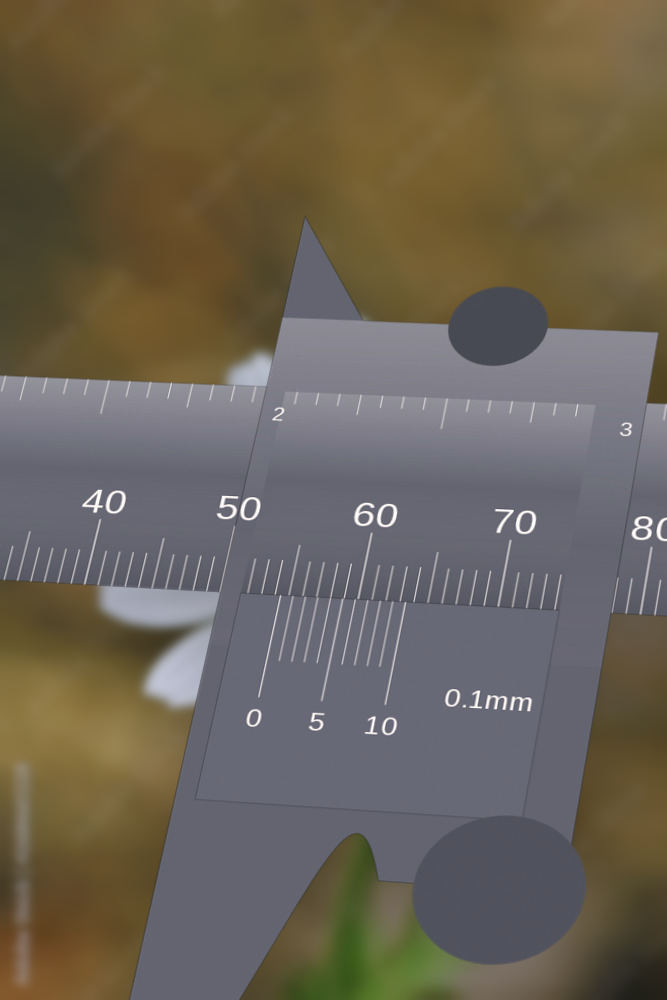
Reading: 54.4,mm
